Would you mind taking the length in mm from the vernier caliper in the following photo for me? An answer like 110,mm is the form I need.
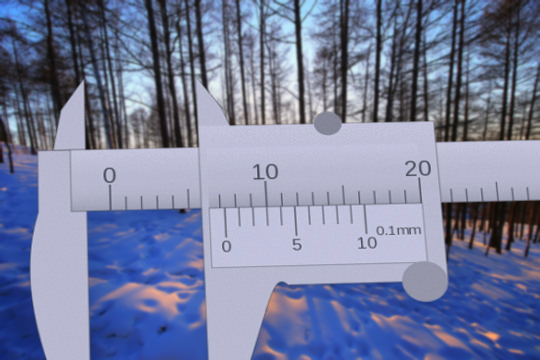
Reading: 7.3,mm
